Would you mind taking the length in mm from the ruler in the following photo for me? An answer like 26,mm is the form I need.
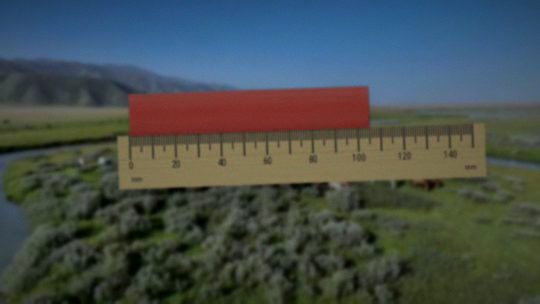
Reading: 105,mm
